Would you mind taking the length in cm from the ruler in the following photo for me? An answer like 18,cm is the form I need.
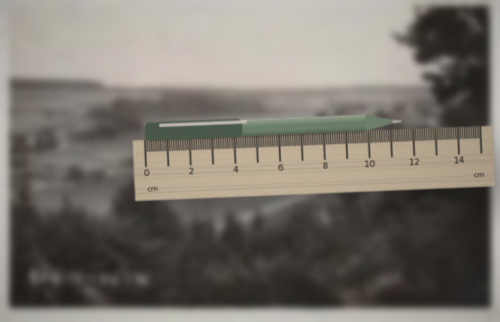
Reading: 11.5,cm
